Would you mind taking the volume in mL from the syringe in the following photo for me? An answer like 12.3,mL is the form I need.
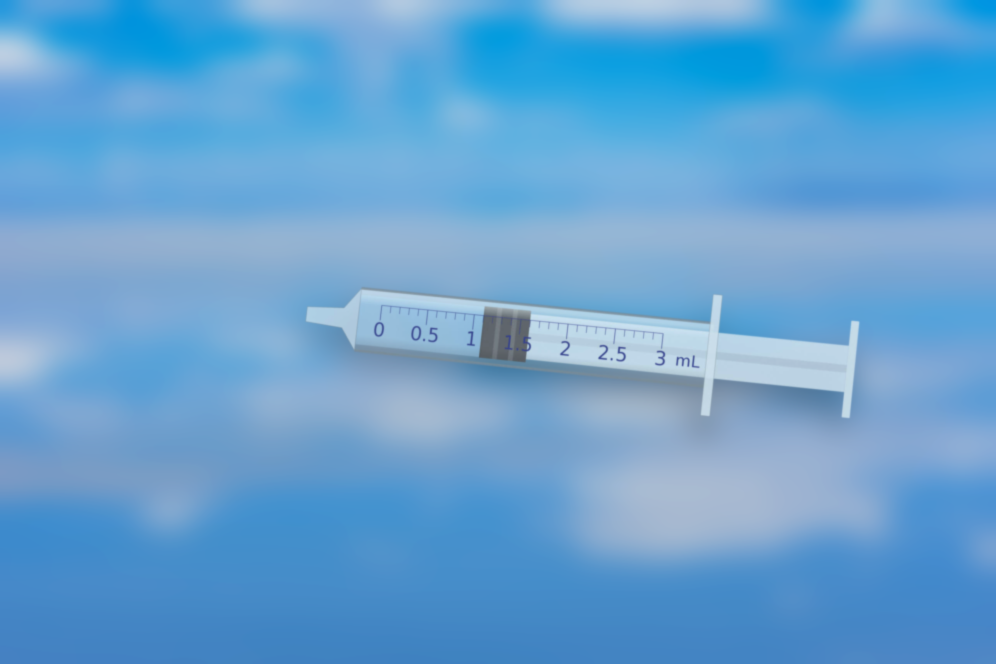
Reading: 1.1,mL
